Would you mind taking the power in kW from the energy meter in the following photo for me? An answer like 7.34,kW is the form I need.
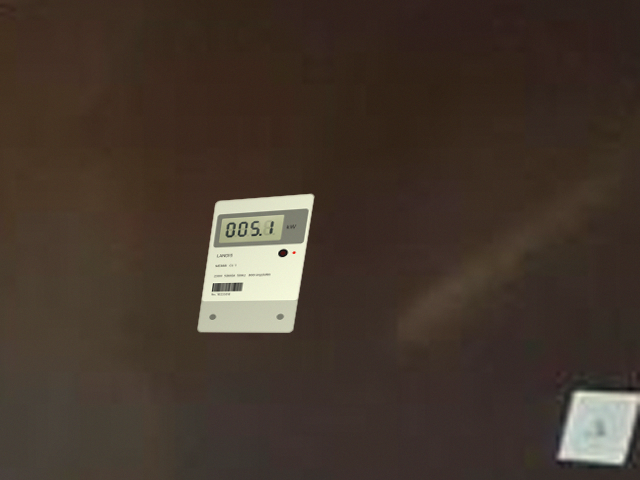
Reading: 5.1,kW
